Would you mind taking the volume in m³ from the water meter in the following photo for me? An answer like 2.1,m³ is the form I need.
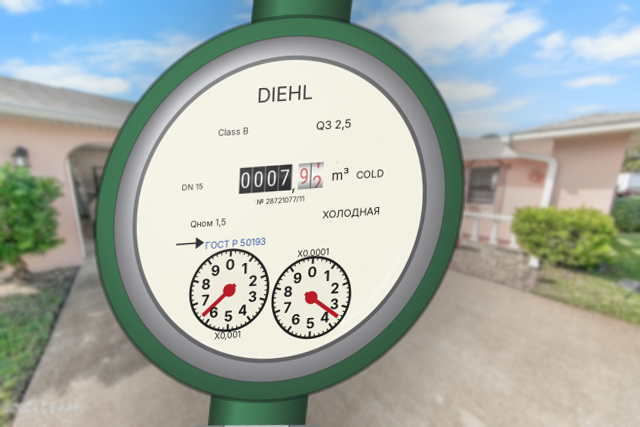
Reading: 7.9163,m³
